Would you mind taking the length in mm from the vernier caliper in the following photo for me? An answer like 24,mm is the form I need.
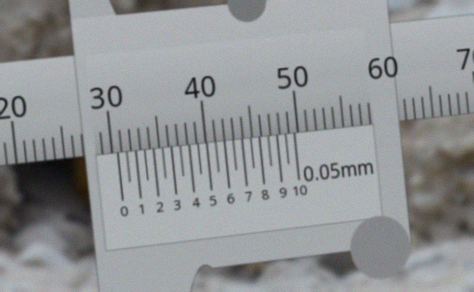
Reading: 30.6,mm
